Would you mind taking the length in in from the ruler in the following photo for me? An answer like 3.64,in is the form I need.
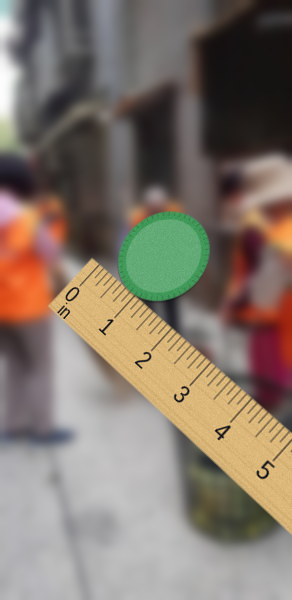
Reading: 1.75,in
